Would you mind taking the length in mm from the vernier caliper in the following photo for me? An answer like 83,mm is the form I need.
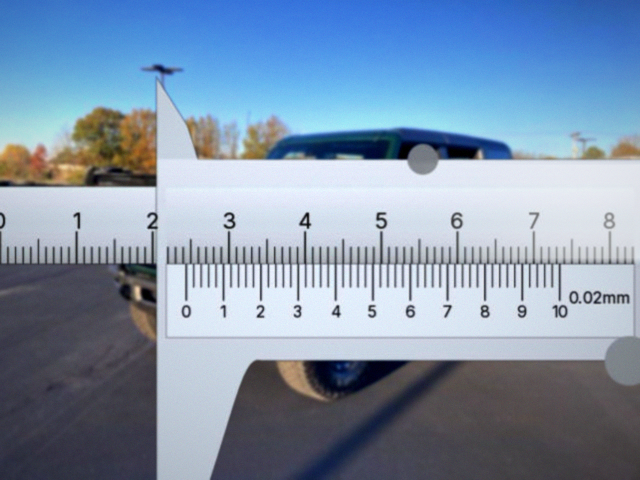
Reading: 24.4,mm
